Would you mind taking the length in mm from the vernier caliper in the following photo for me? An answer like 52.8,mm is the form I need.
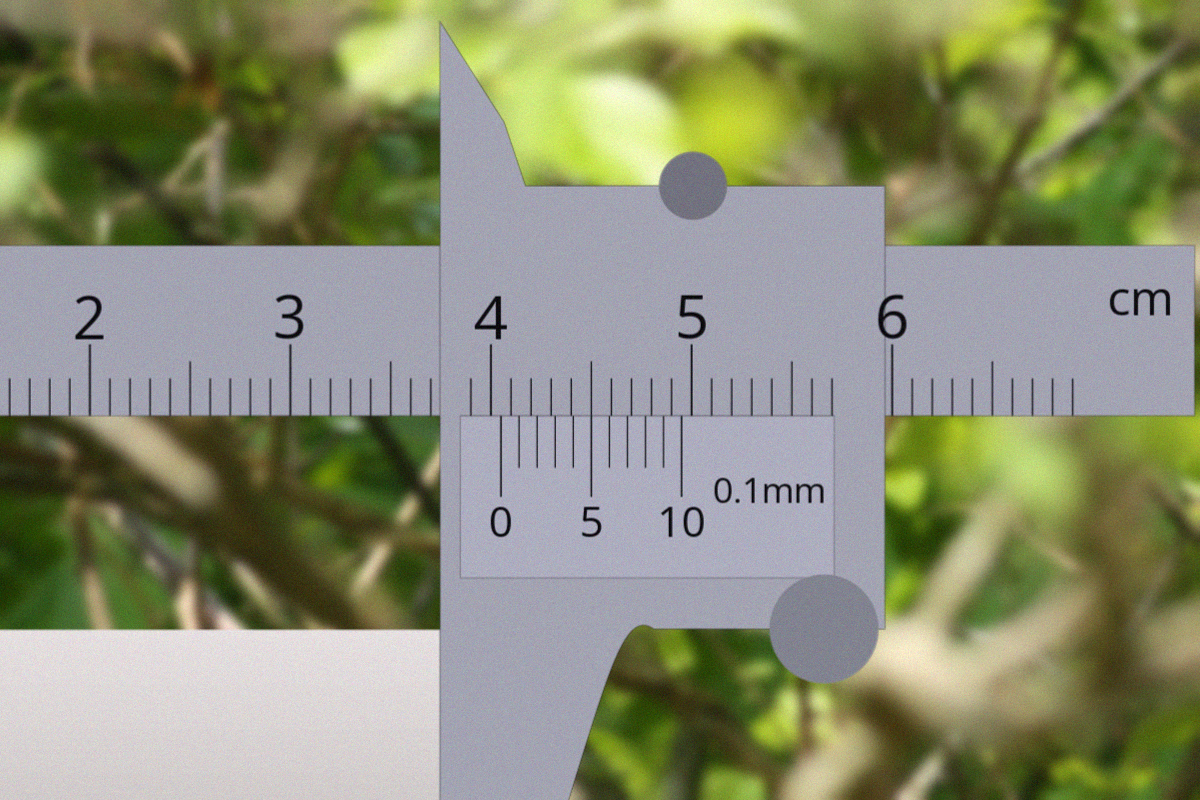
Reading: 40.5,mm
